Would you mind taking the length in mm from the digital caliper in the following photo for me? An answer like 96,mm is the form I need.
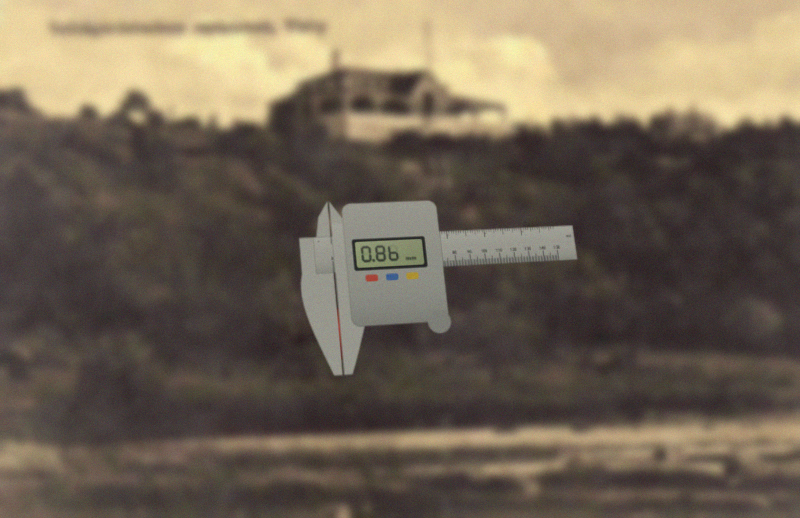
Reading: 0.86,mm
